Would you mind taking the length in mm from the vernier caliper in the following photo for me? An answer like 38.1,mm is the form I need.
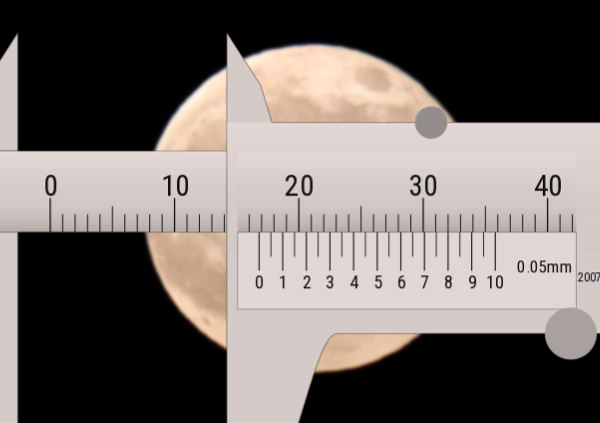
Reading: 16.8,mm
